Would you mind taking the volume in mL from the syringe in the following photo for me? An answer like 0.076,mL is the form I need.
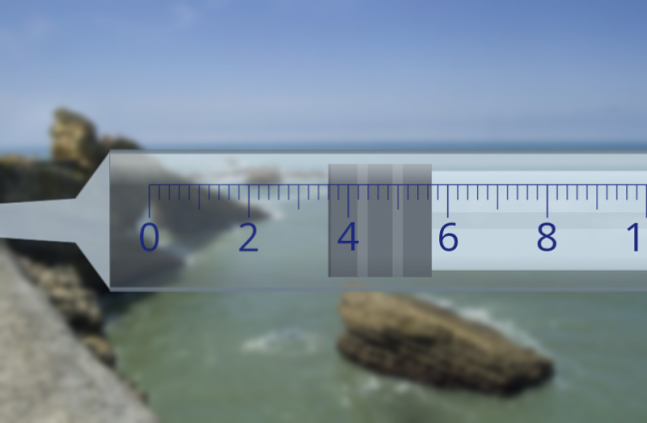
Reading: 3.6,mL
